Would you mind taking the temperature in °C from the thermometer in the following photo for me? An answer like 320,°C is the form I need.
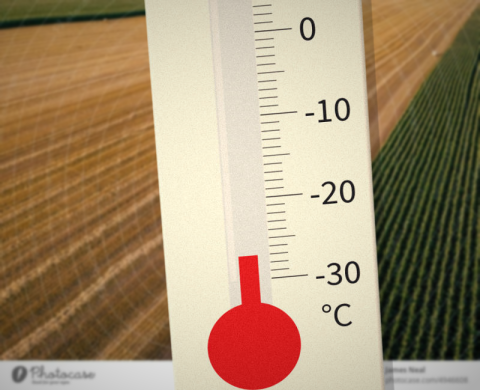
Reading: -27,°C
